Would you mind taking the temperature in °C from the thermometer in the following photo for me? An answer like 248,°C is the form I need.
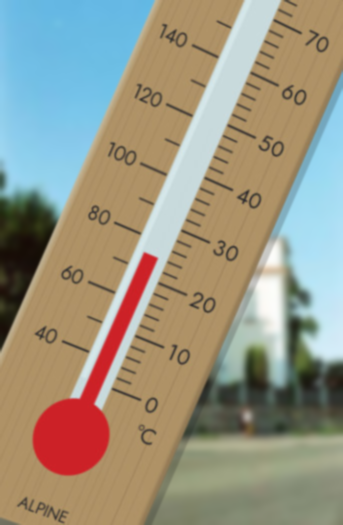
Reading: 24,°C
